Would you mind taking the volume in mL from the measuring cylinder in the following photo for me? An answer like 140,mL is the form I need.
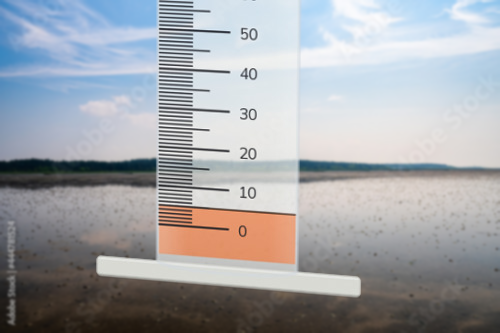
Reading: 5,mL
